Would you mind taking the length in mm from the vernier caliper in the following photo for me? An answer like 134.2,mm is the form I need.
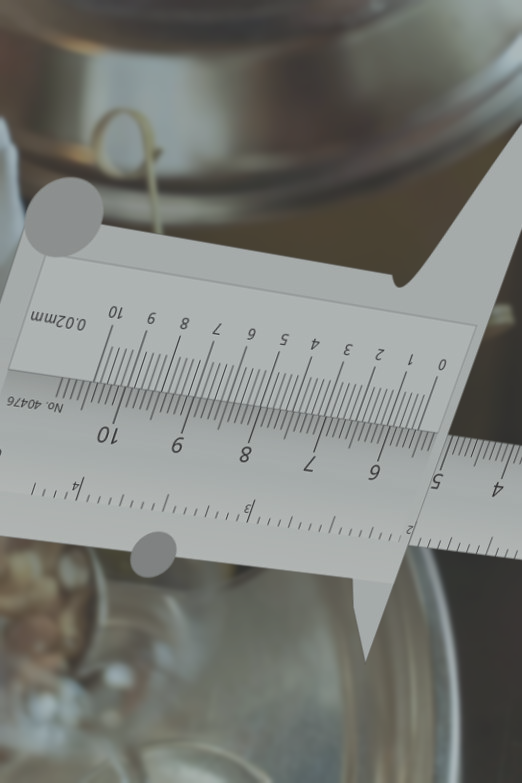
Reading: 55.6,mm
